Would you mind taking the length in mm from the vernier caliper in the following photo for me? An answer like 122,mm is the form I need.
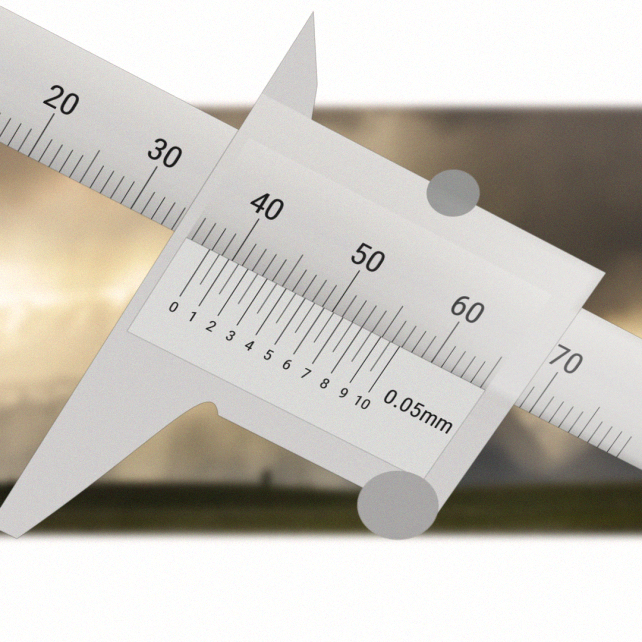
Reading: 37.8,mm
